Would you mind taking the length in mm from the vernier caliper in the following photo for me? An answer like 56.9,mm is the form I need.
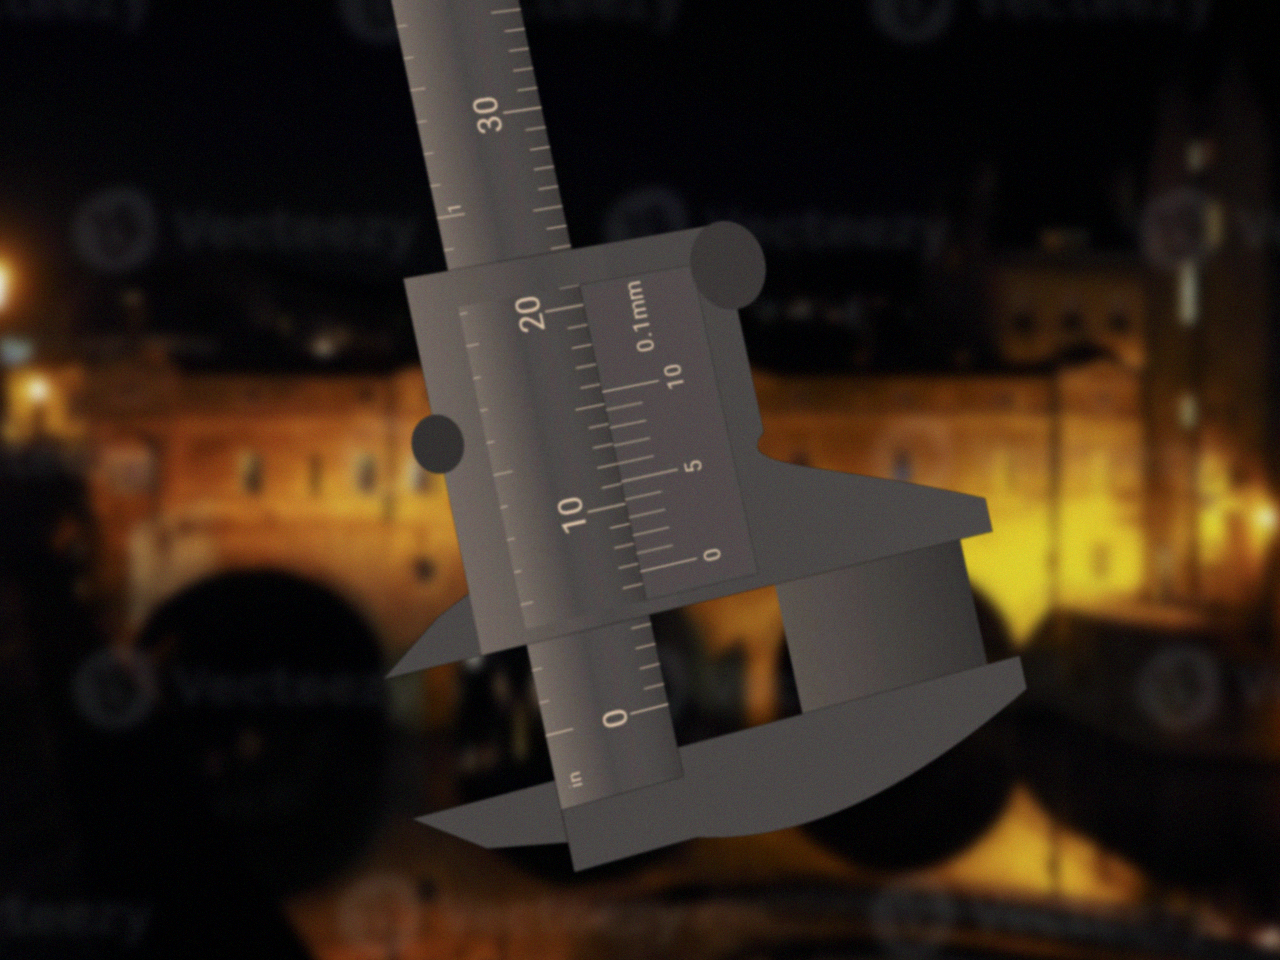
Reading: 6.6,mm
